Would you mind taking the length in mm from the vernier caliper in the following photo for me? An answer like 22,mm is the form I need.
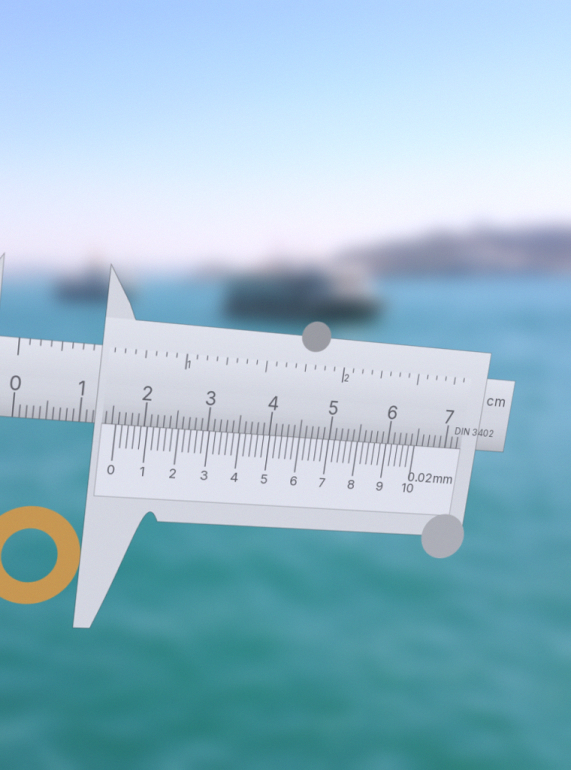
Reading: 15.6,mm
